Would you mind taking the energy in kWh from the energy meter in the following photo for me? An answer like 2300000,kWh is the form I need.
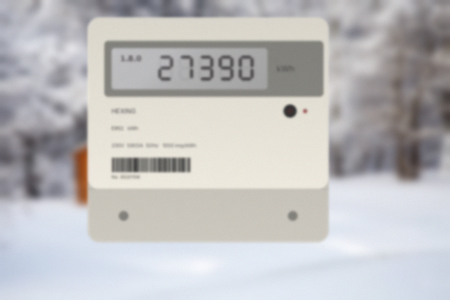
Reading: 27390,kWh
